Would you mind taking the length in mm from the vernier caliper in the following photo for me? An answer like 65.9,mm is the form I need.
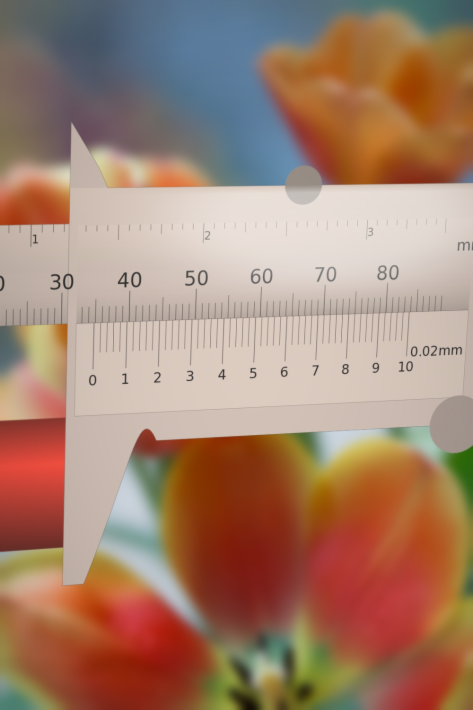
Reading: 34.8,mm
